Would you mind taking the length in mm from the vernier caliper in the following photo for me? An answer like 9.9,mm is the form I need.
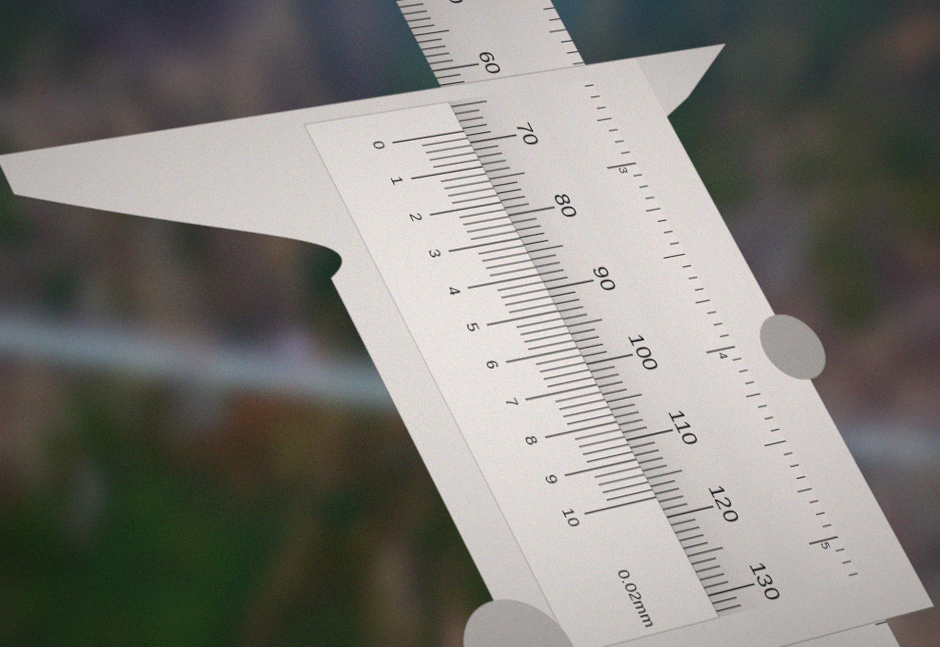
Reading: 68.4,mm
